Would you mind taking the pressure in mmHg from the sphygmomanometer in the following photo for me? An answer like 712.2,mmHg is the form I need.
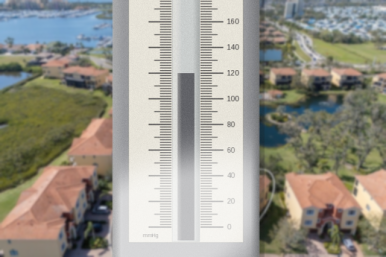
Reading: 120,mmHg
